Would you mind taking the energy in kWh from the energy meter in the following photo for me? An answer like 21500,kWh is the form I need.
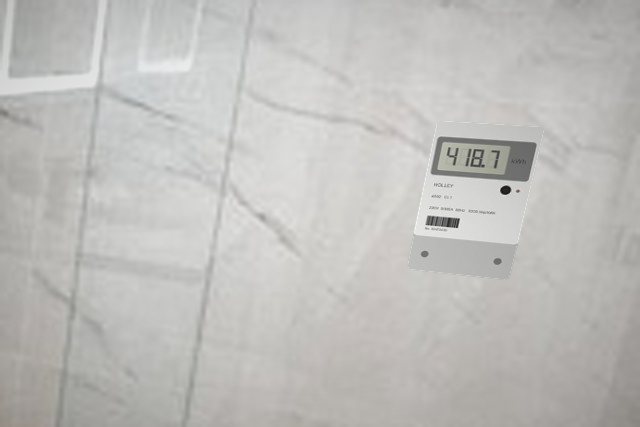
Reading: 418.7,kWh
